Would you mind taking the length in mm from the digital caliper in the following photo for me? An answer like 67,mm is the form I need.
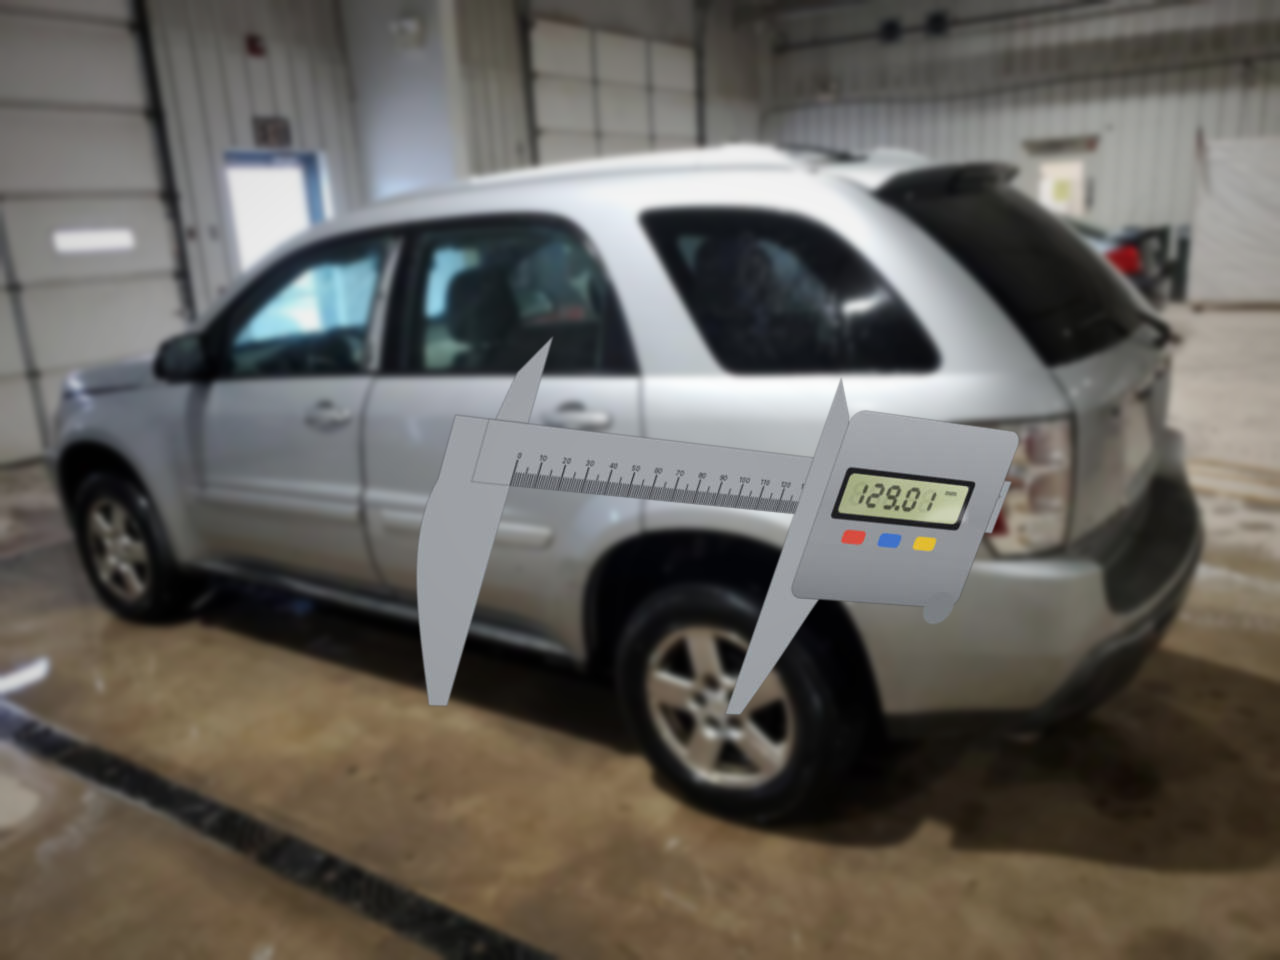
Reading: 129.01,mm
